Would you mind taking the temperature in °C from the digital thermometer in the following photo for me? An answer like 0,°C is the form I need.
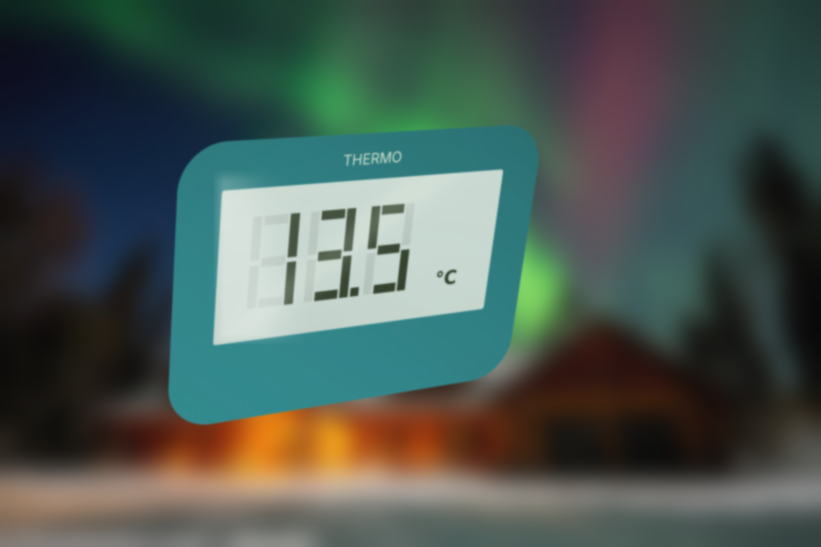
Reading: 13.5,°C
